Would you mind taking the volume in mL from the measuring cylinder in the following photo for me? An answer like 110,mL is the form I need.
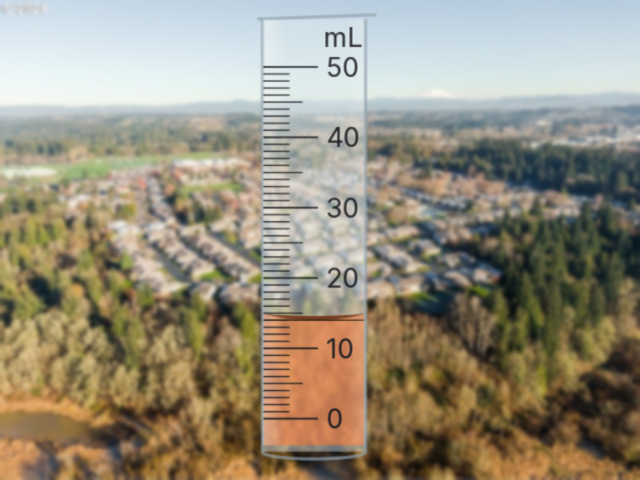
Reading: 14,mL
